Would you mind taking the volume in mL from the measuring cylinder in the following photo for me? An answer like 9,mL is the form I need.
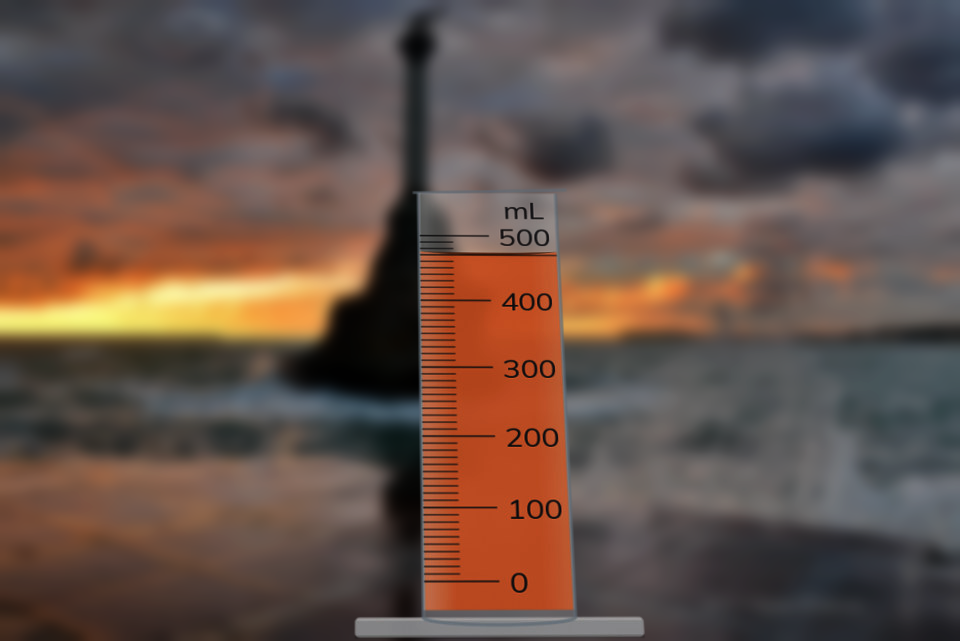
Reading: 470,mL
